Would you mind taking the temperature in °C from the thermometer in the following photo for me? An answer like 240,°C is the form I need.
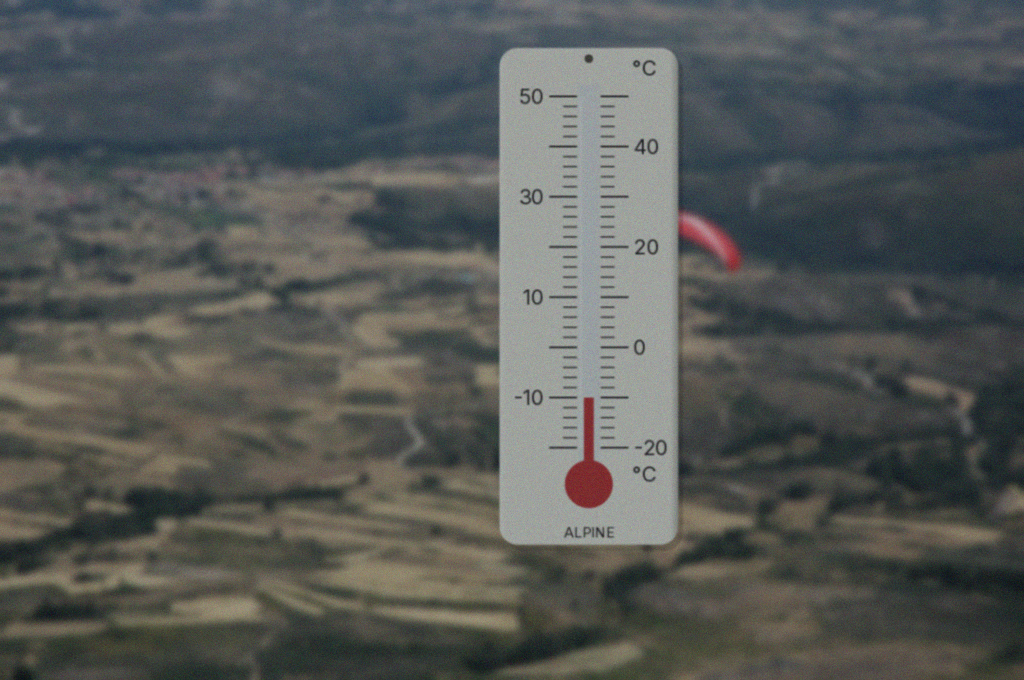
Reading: -10,°C
